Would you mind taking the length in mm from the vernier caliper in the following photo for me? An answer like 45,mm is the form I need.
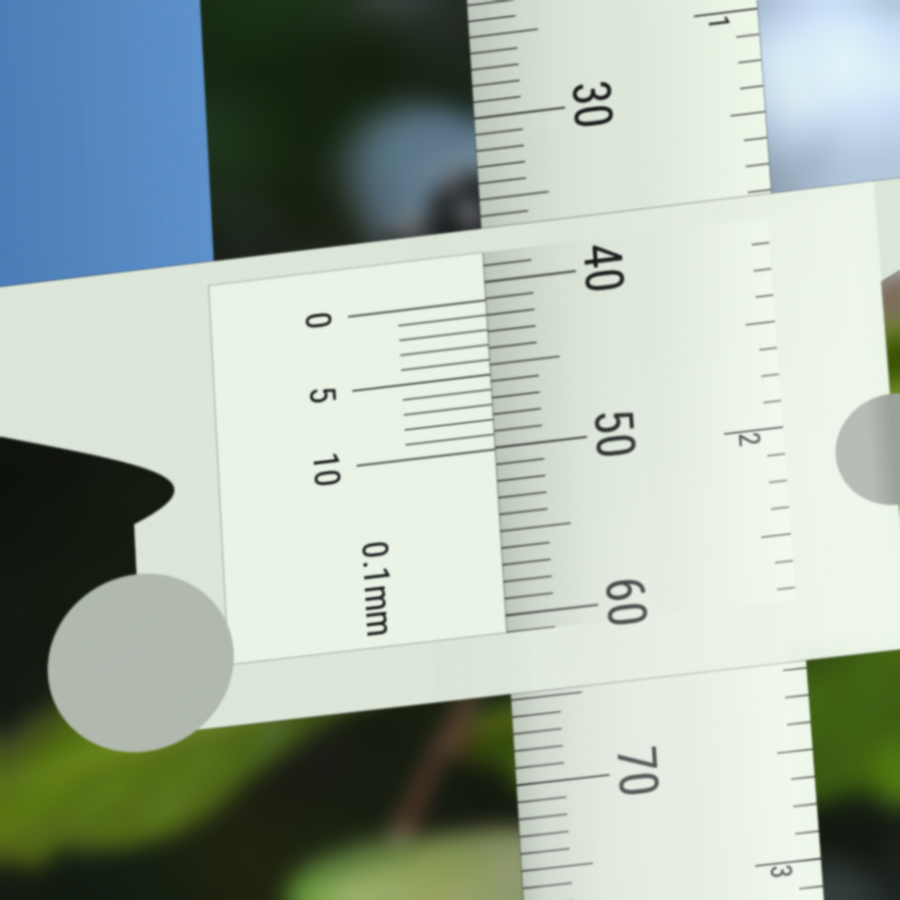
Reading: 41.1,mm
